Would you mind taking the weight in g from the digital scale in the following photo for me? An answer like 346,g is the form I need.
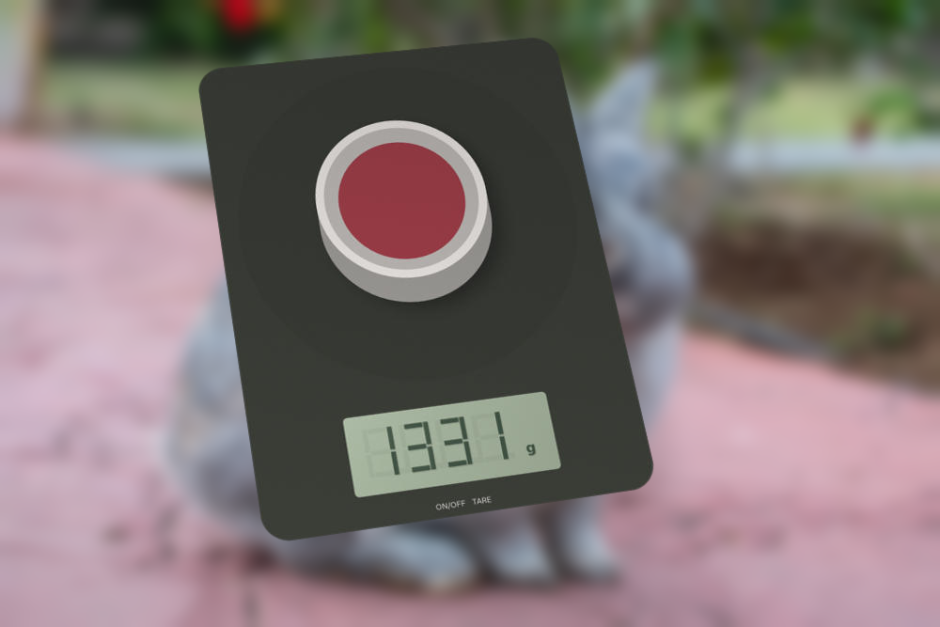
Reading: 1331,g
